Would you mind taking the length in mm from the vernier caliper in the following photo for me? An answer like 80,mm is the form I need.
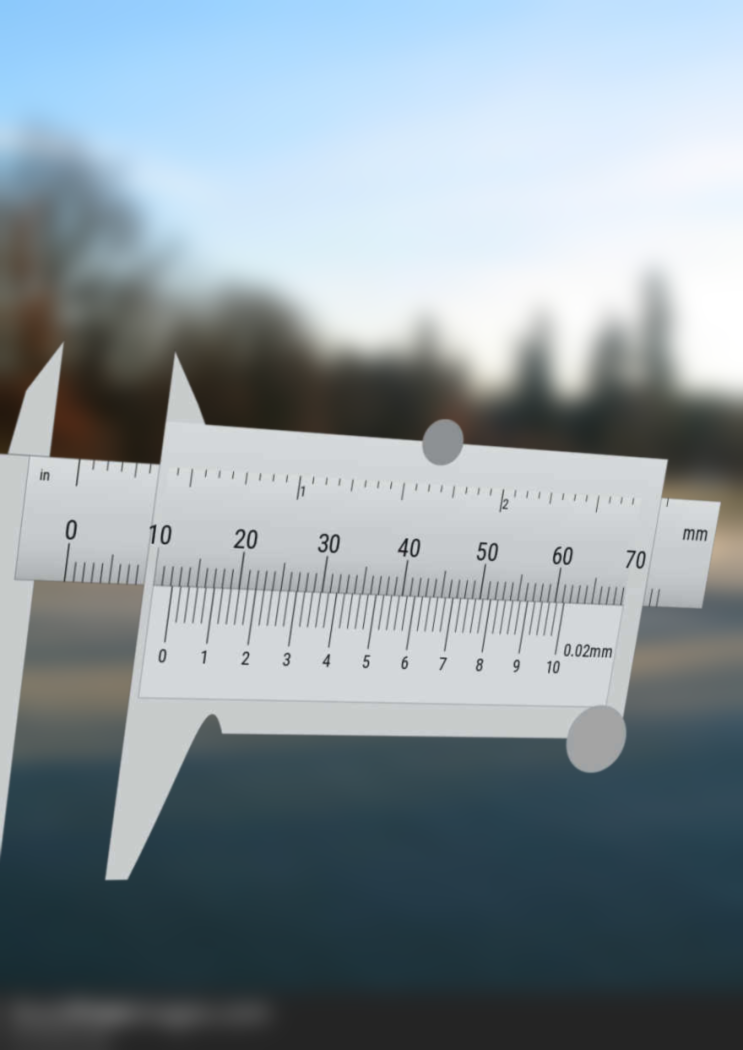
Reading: 12.2,mm
